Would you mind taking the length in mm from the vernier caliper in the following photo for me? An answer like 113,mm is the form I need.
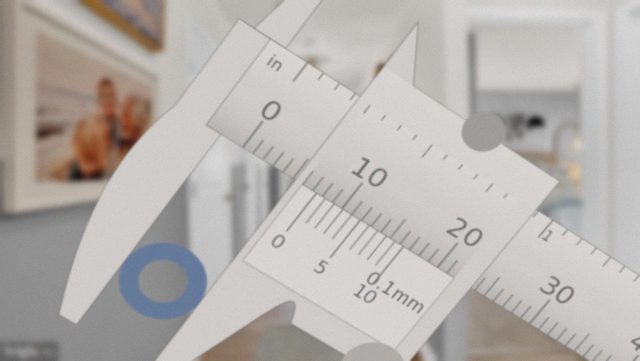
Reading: 7.4,mm
